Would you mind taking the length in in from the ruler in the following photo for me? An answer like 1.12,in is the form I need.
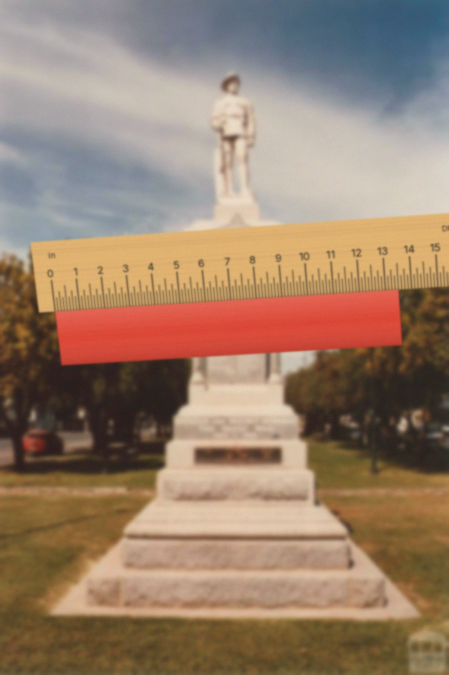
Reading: 13.5,in
